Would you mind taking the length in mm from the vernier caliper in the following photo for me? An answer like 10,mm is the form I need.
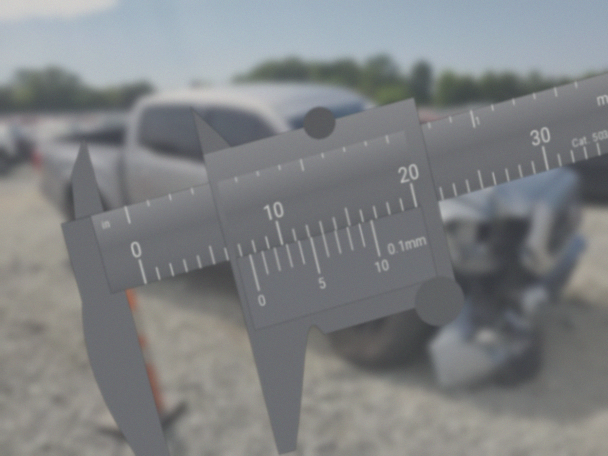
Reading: 7.6,mm
